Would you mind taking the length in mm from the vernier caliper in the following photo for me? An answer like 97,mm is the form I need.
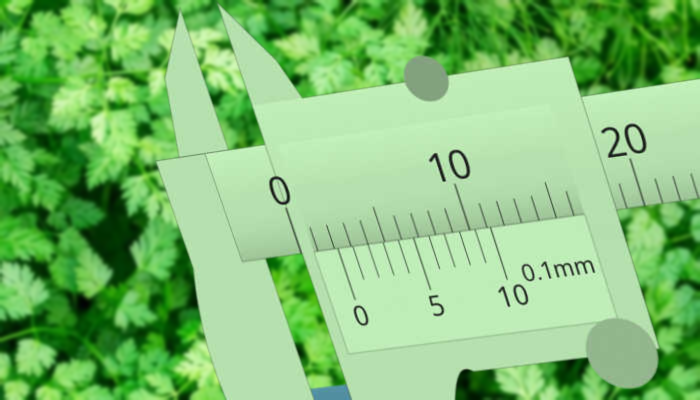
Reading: 2.2,mm
